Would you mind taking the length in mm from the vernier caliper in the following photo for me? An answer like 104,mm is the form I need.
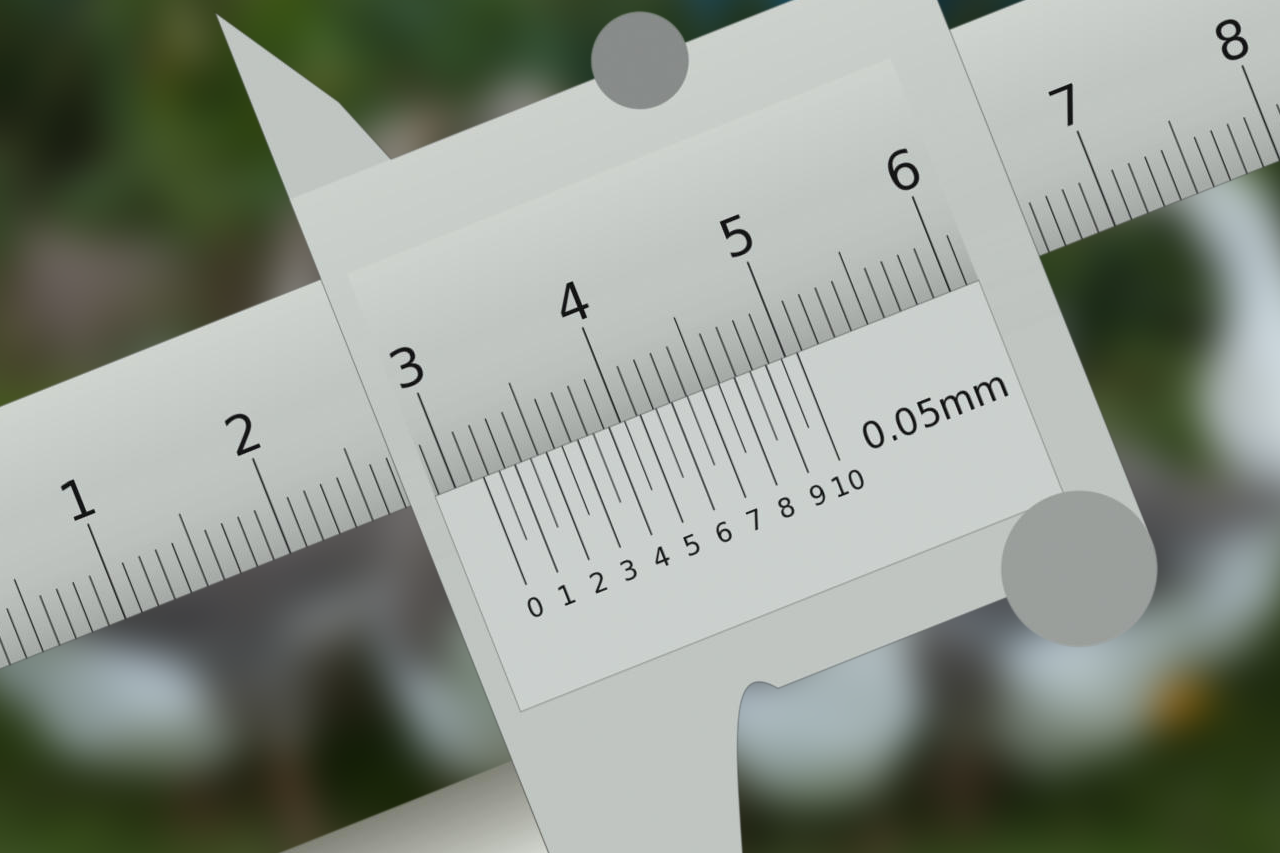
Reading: 31.7,mm
